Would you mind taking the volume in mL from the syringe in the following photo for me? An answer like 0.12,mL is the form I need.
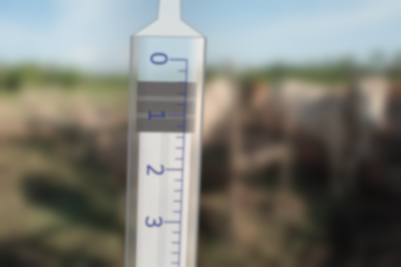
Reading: 0.4,mL
